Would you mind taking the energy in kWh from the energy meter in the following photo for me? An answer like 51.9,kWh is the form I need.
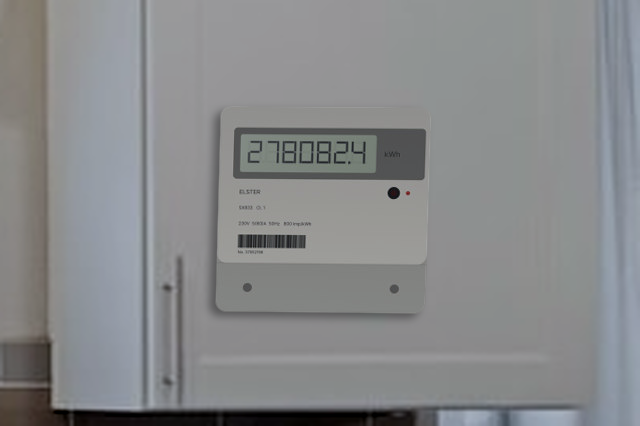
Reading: 278082.4,kWh
